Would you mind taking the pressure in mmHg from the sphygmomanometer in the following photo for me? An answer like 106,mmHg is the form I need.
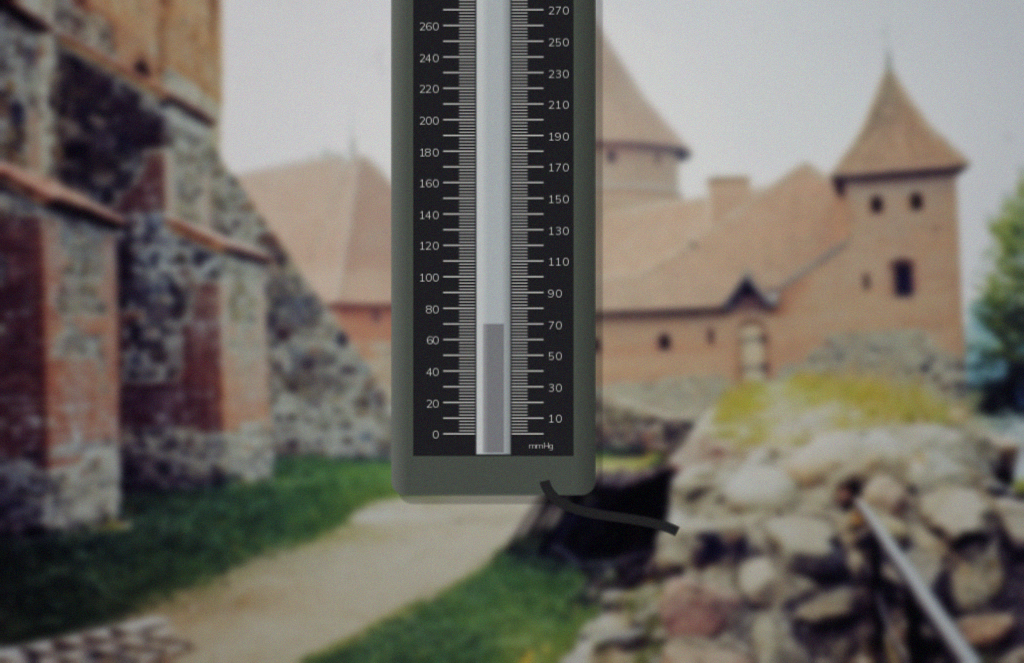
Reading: 70,mmHg
